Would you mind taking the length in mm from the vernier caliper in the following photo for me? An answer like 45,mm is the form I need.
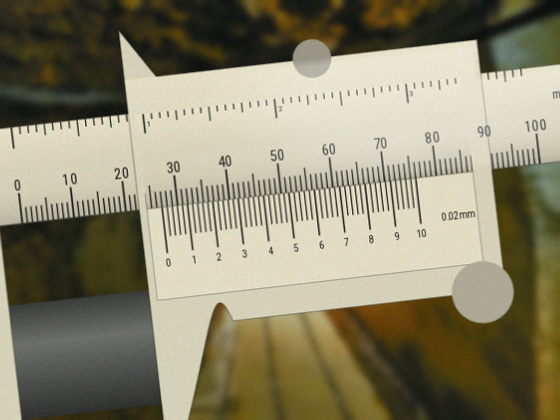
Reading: 27.0,mm
